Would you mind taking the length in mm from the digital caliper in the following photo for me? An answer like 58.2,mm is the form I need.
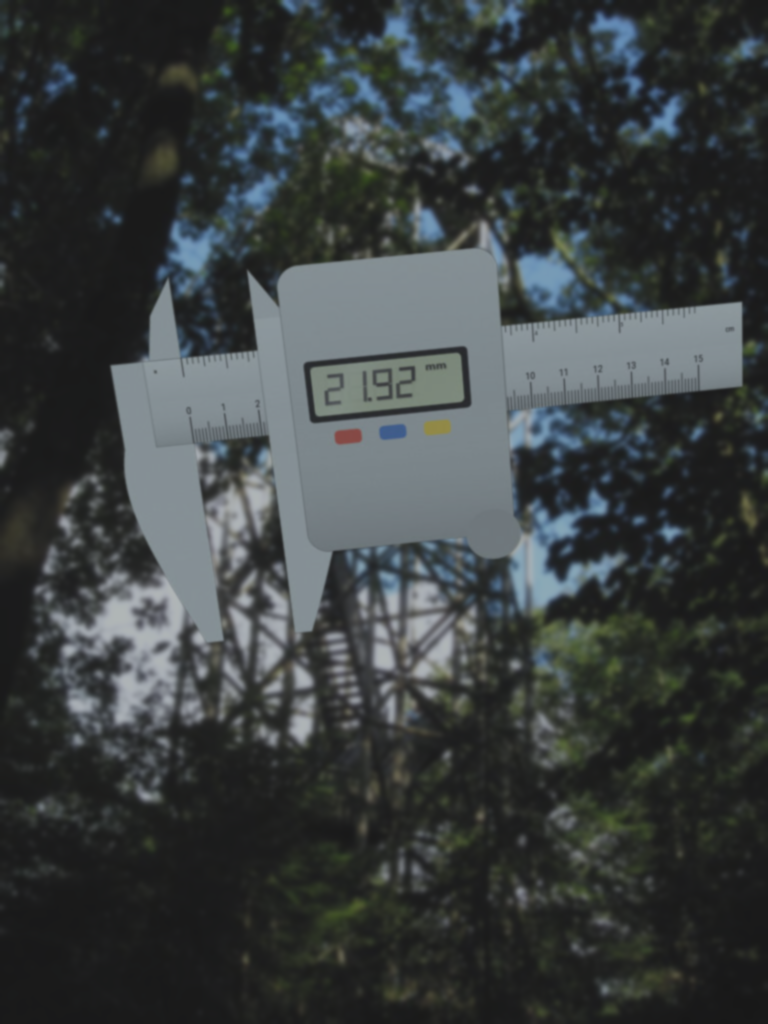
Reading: 21.92,mm
